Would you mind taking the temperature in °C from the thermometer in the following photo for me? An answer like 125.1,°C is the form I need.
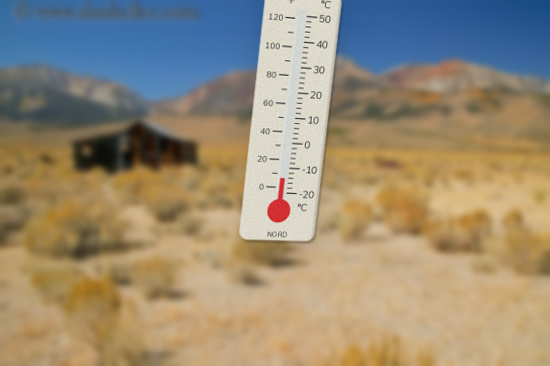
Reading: -14,°C
